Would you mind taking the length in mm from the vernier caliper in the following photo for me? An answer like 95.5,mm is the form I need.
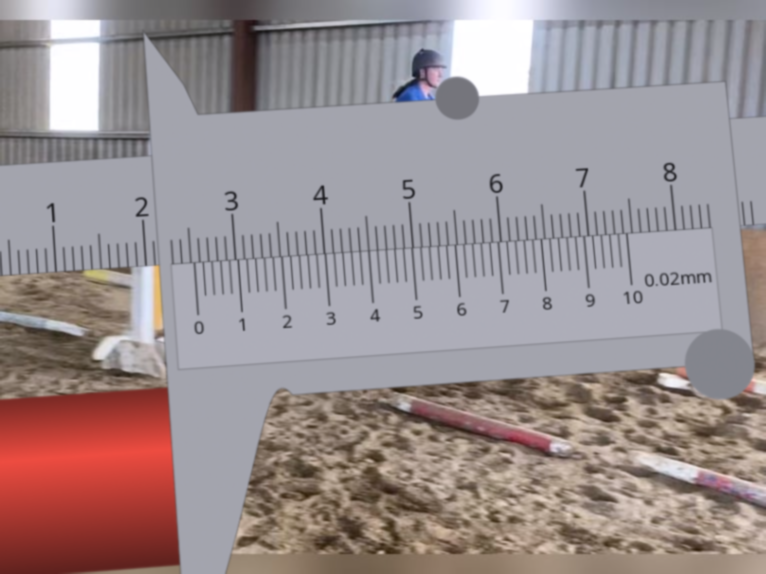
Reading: 25.4,mm
